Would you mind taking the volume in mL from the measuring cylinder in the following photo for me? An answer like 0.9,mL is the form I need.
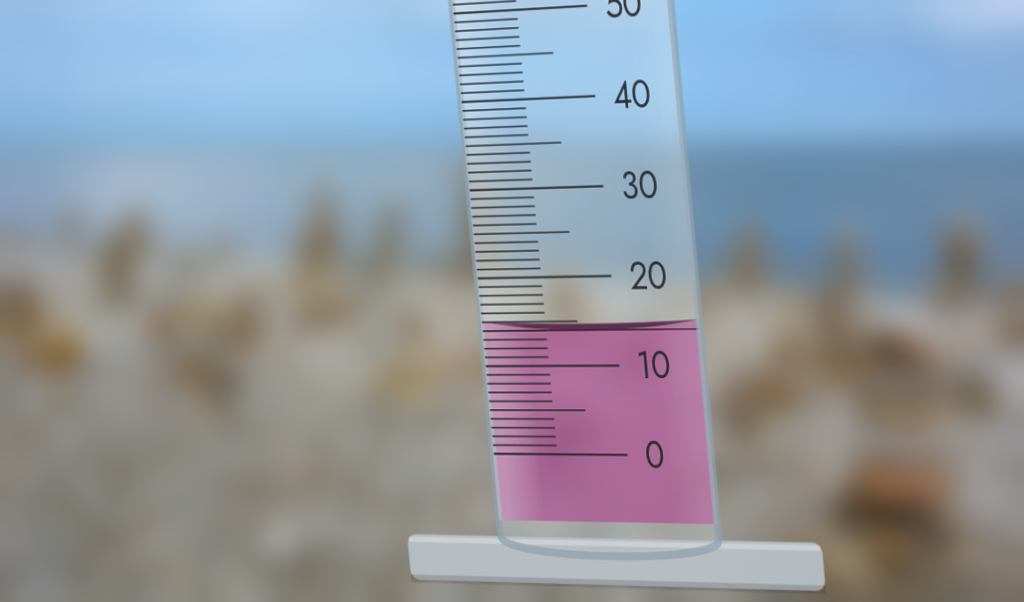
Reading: 14,mL
